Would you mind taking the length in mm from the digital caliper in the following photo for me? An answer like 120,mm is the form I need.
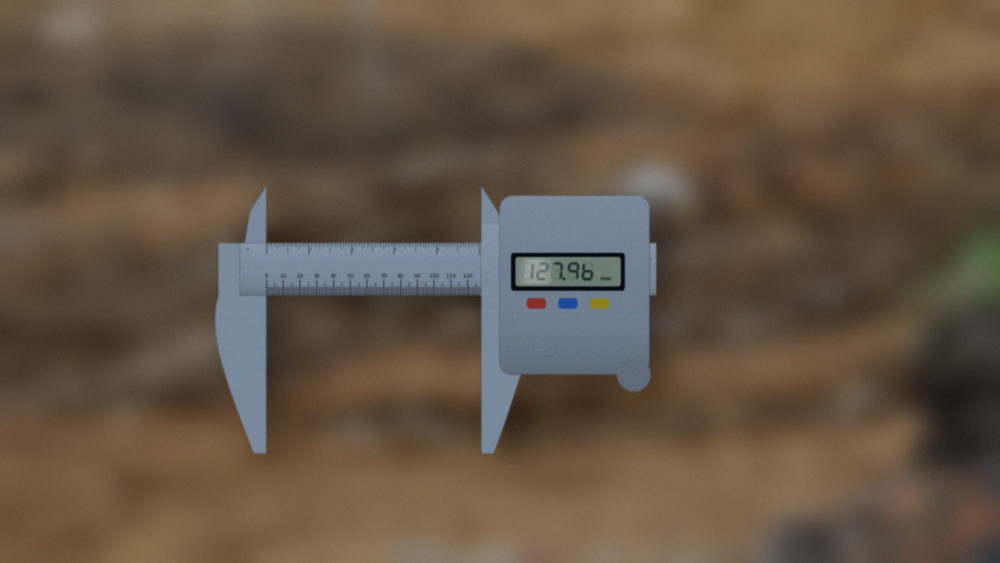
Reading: 127.96,mm
